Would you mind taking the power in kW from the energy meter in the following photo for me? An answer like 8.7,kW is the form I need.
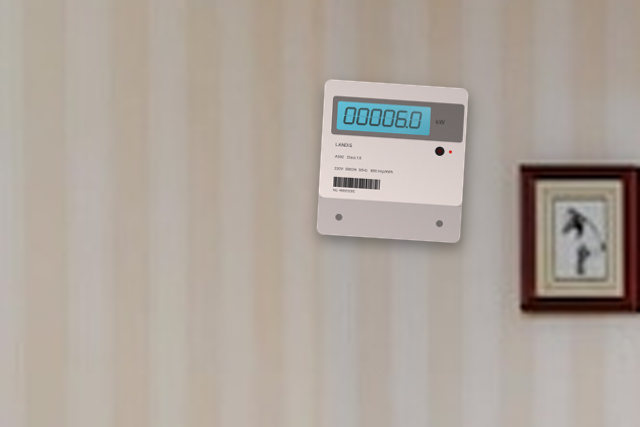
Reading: 6.0,kW
